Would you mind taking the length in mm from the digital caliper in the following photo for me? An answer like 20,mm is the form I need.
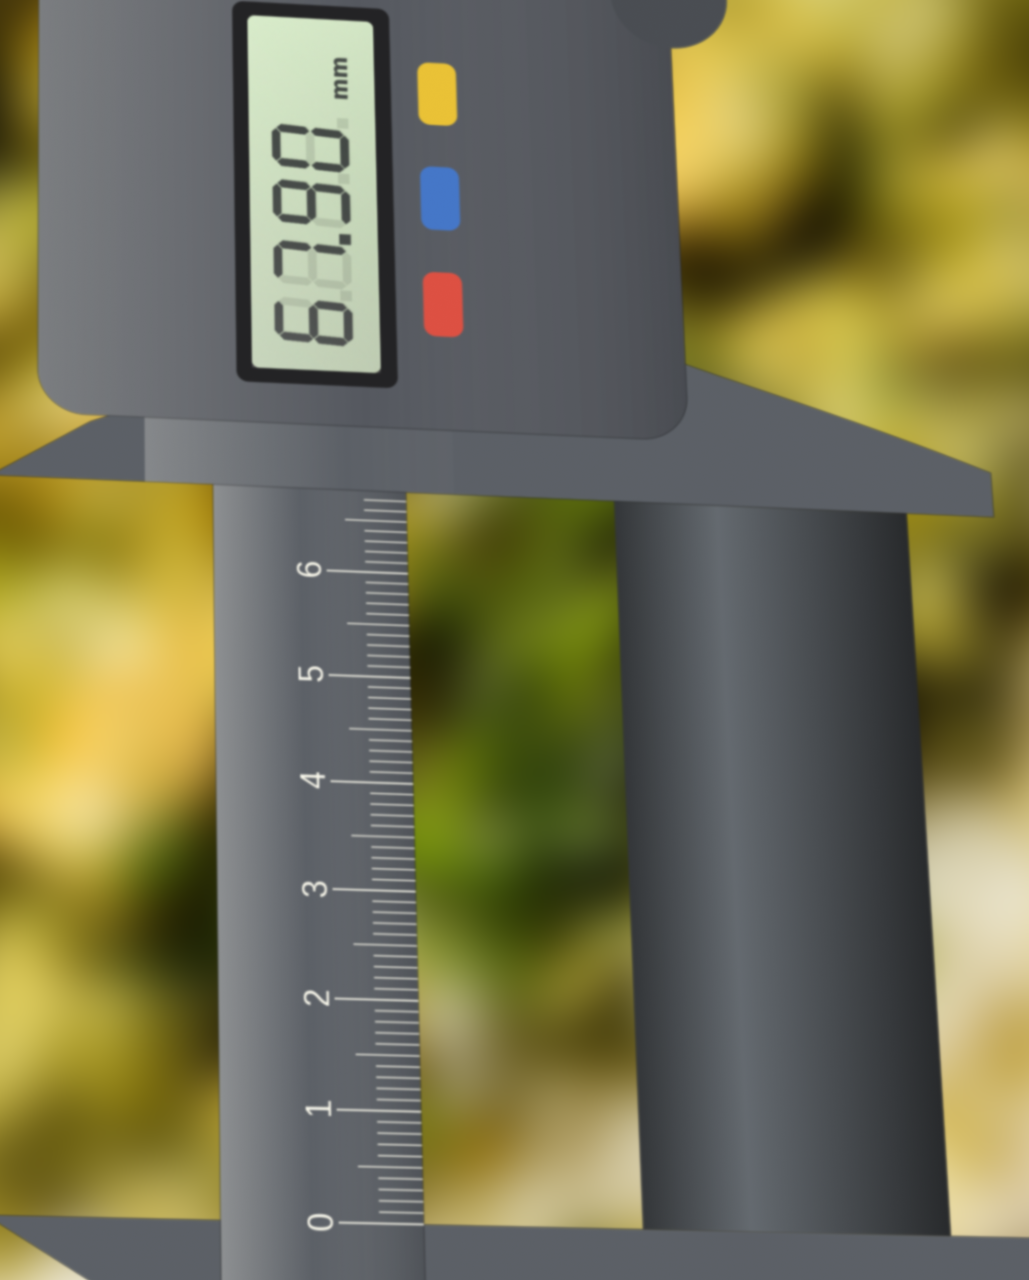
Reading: 67.90,mm
